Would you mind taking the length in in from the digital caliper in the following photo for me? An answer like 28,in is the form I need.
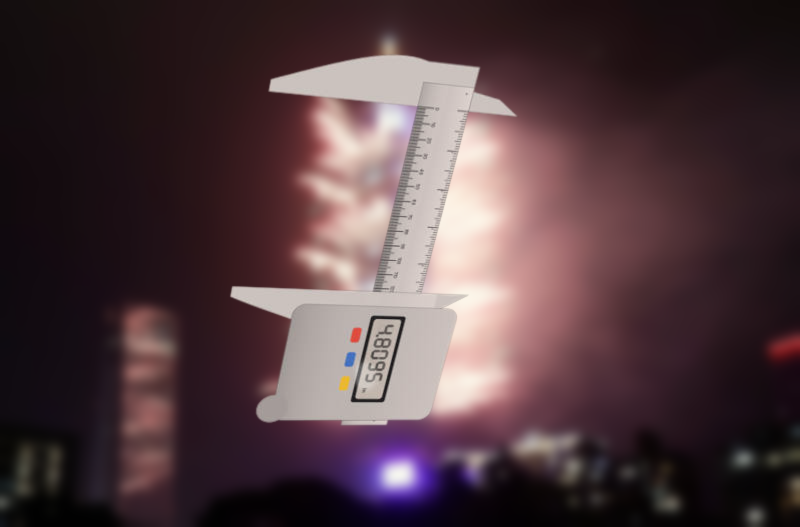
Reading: 4.8095,in
